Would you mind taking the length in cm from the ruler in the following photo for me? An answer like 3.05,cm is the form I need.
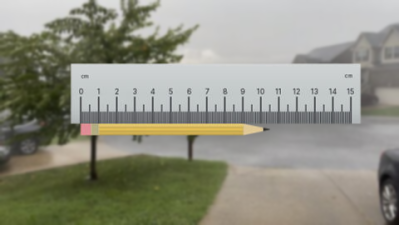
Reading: 10.5,cm
